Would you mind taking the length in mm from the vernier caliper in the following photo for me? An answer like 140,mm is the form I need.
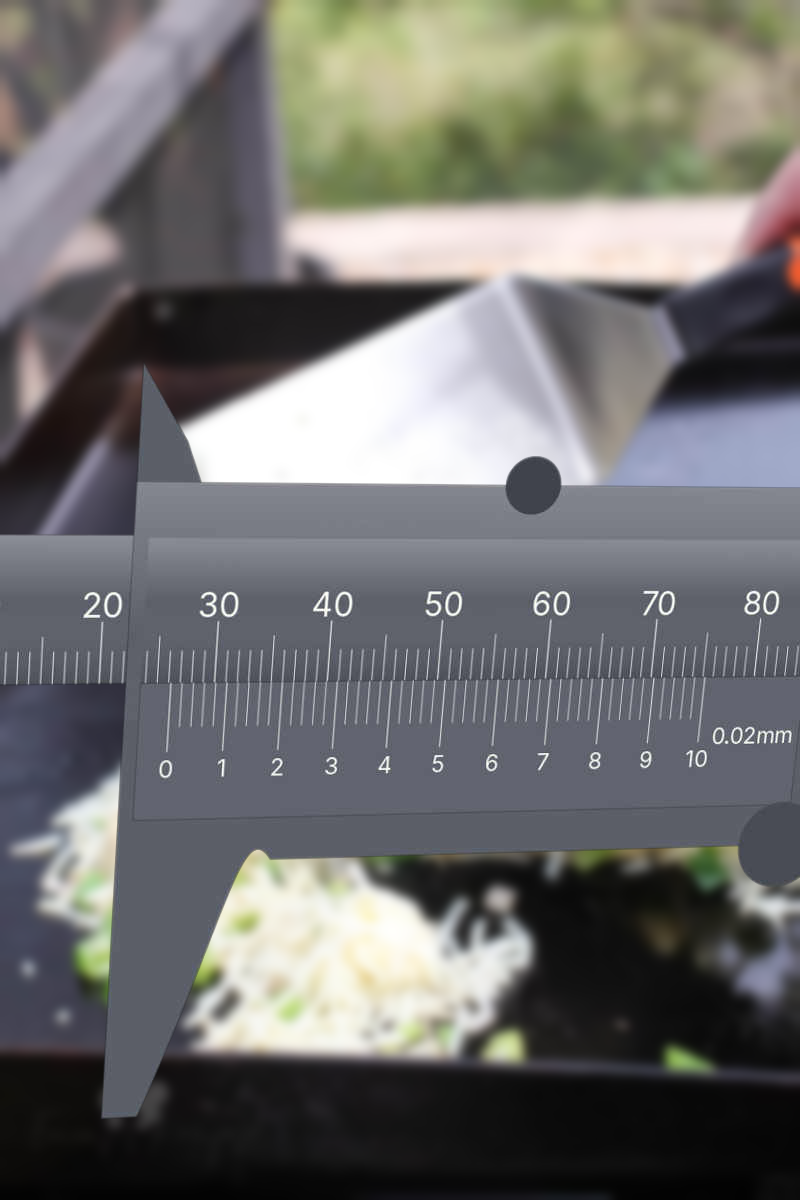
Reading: 26.2,mm
